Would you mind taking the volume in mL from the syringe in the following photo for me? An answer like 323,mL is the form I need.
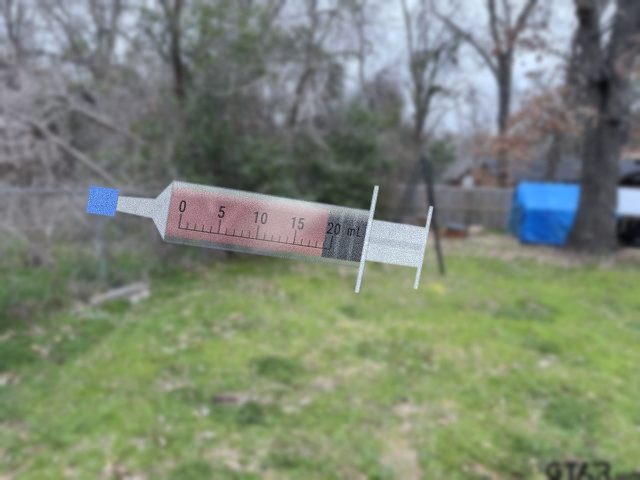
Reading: 19,mL
